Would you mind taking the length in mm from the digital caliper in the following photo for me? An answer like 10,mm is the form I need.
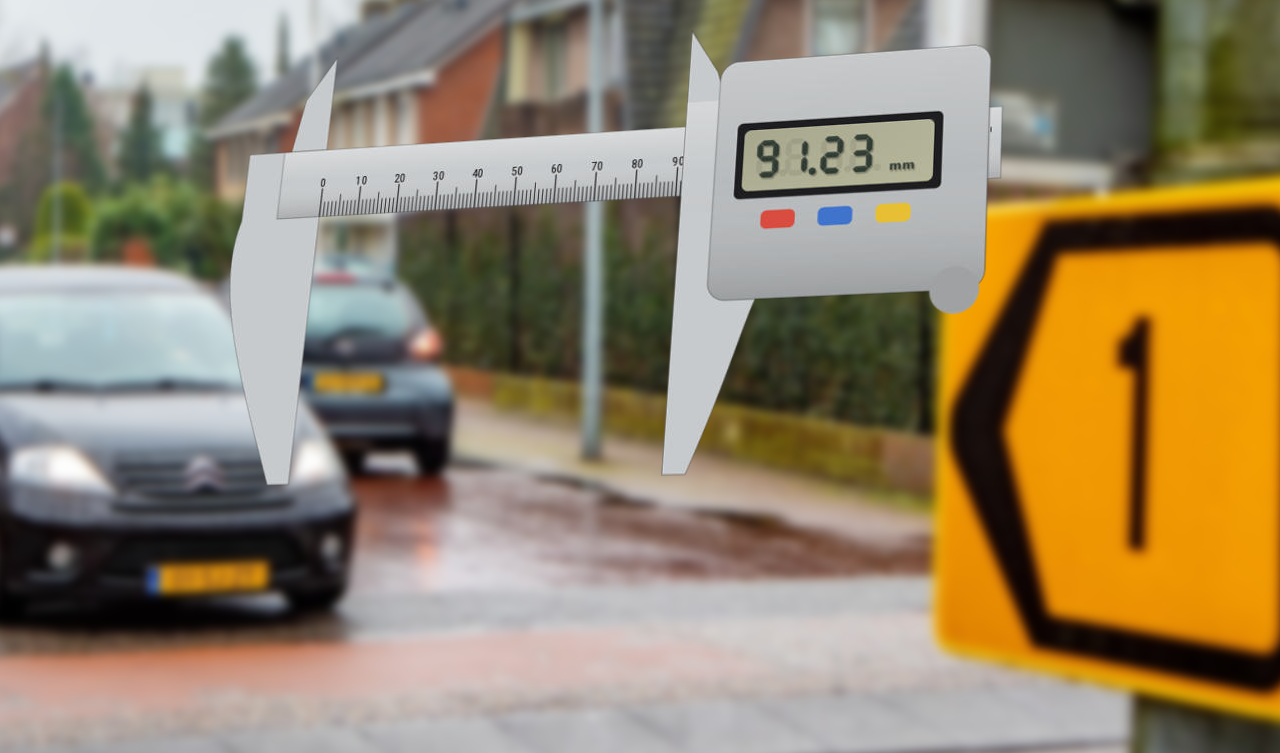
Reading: 91.23,mm
